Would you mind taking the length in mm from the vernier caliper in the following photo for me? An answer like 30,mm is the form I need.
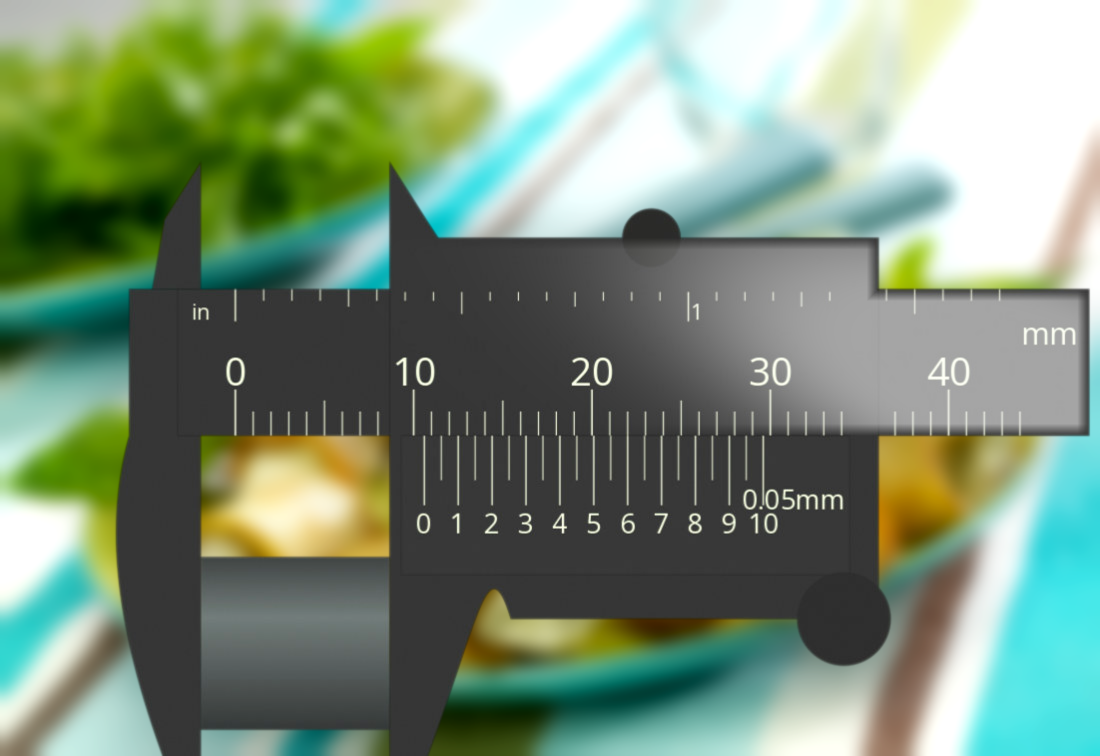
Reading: 10.6,mm
